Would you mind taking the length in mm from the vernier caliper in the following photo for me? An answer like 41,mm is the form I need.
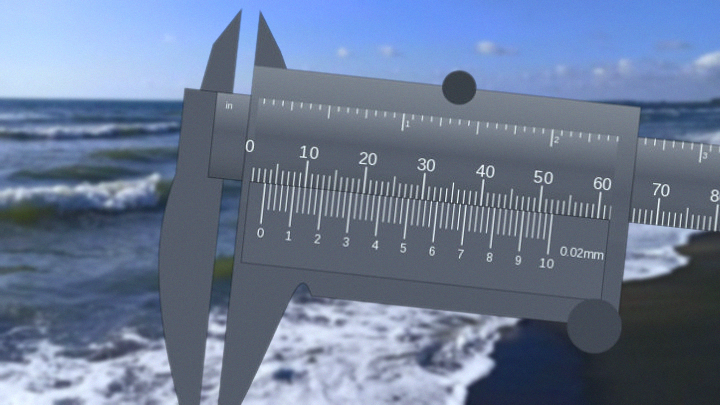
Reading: 3.2,mm
